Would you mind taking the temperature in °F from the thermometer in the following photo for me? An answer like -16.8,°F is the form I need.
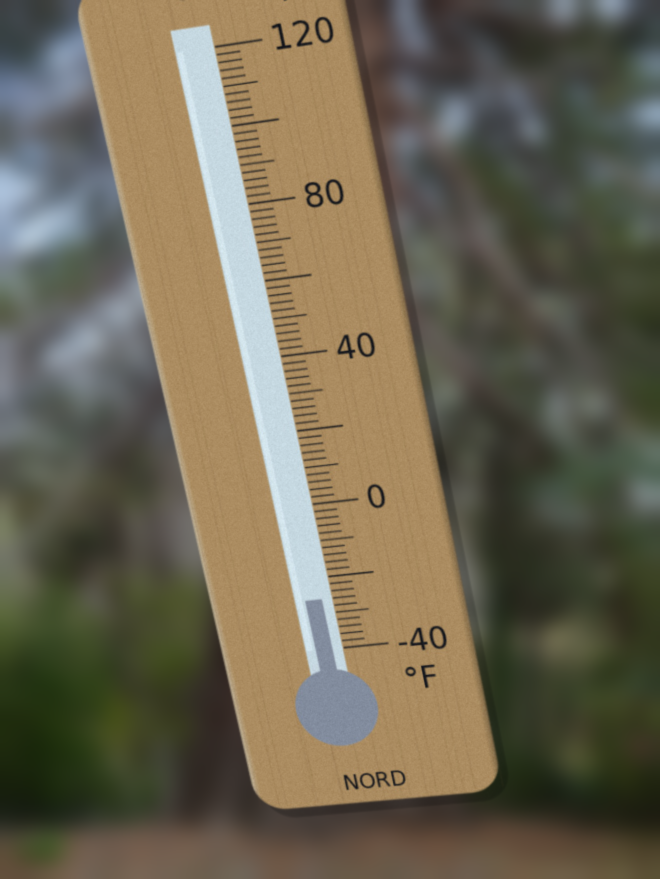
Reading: -26,°F
